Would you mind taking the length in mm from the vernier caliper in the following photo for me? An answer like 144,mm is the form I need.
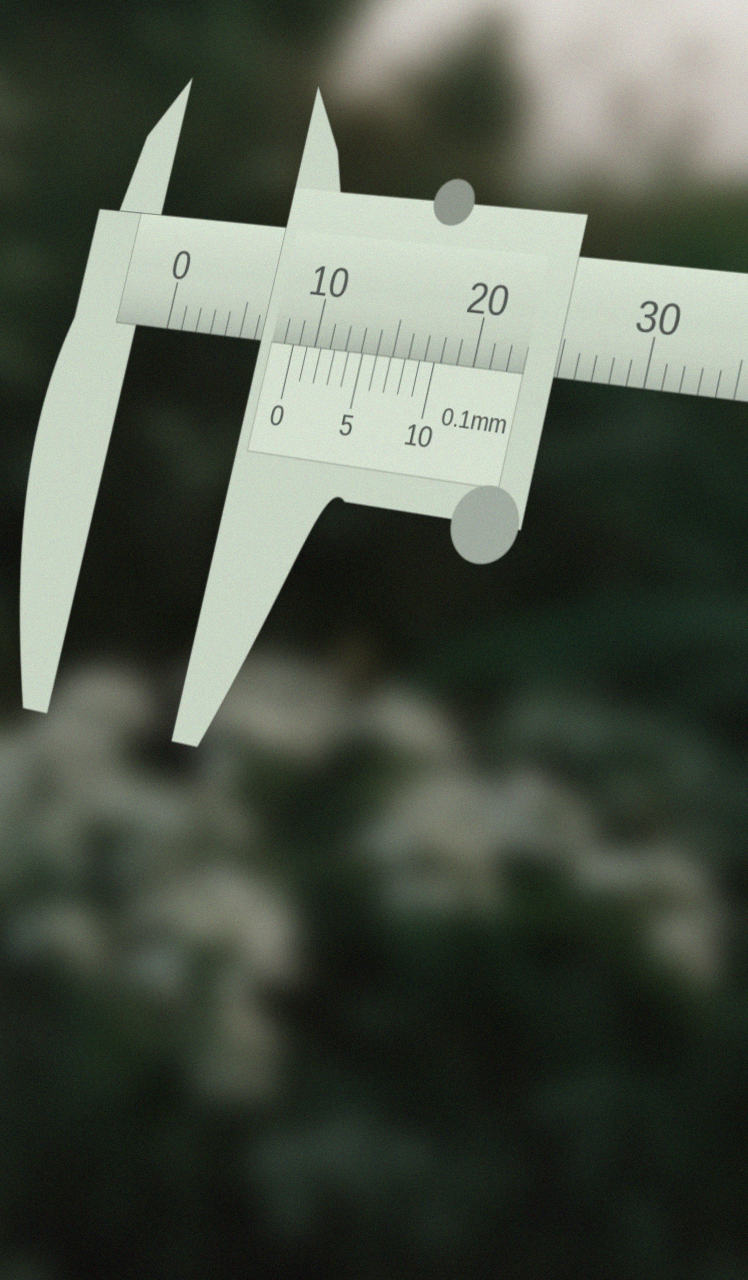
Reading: 8.6,mm
